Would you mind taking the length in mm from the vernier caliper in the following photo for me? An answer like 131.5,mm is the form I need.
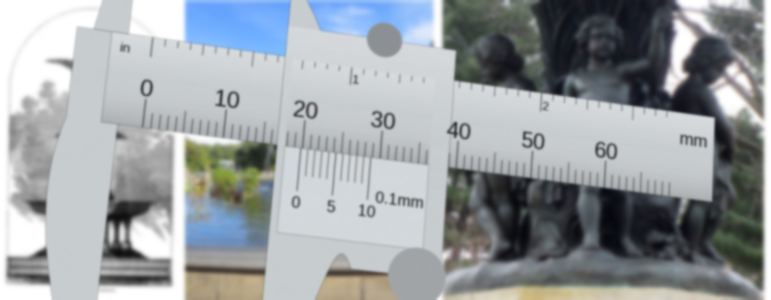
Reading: 19.8,mm
